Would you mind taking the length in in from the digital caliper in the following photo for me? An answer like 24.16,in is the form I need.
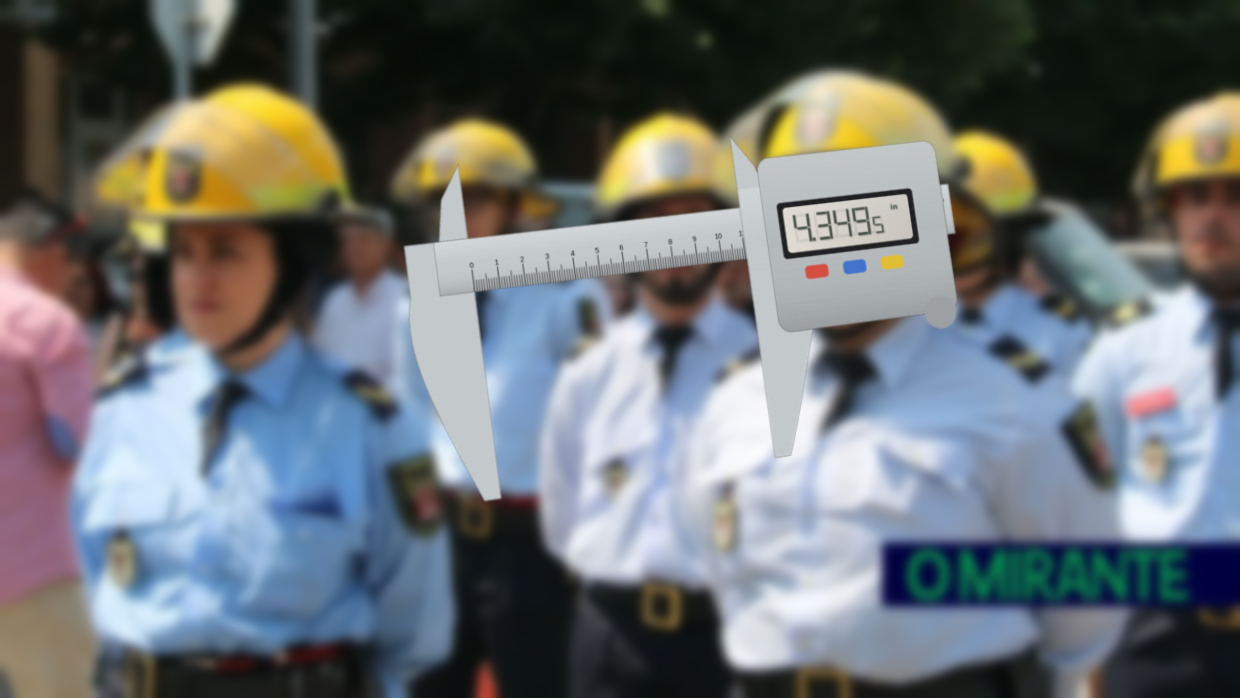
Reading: 4.3495,in
